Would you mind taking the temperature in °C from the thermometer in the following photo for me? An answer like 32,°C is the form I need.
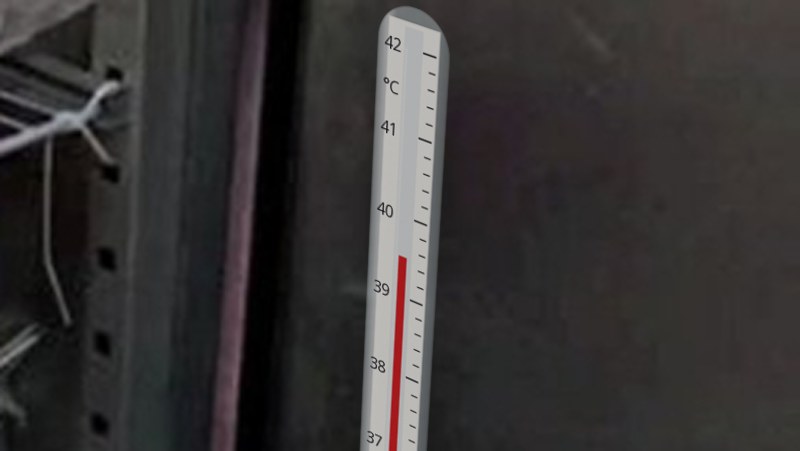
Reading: 39.5,°C
